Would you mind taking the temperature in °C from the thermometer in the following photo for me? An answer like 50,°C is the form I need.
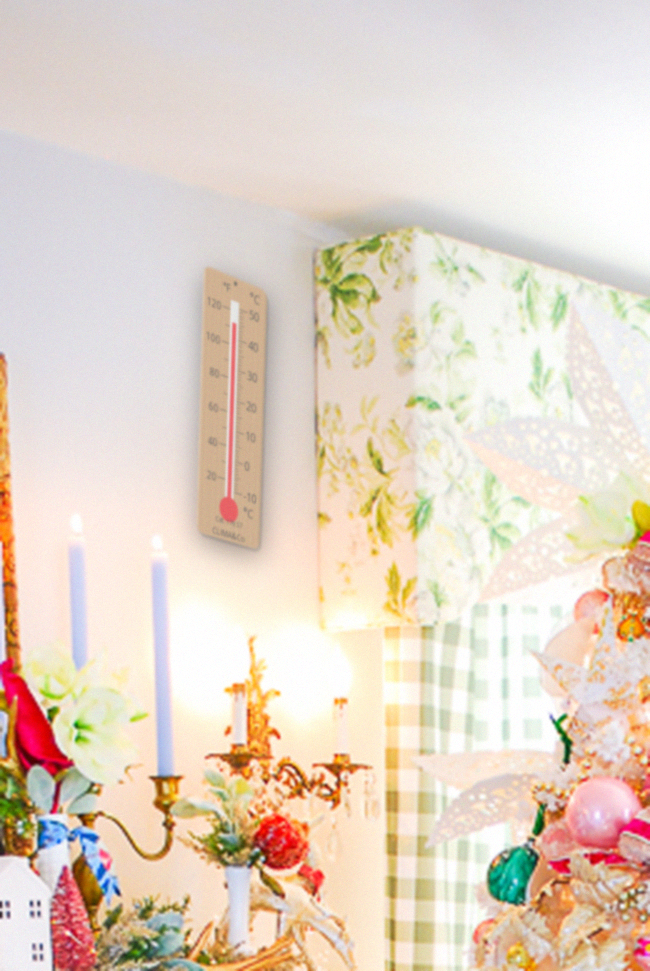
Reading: 45,°C
